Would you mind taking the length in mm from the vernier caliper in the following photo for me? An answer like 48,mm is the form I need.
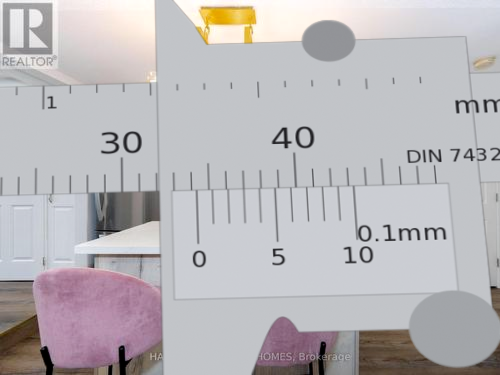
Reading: 34.3,mm
